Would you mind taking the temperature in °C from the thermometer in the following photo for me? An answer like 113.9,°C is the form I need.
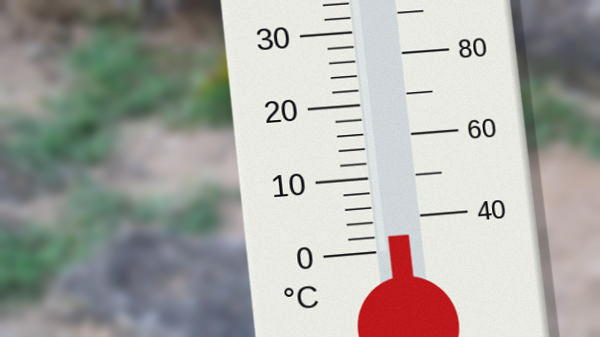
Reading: 2,°C
